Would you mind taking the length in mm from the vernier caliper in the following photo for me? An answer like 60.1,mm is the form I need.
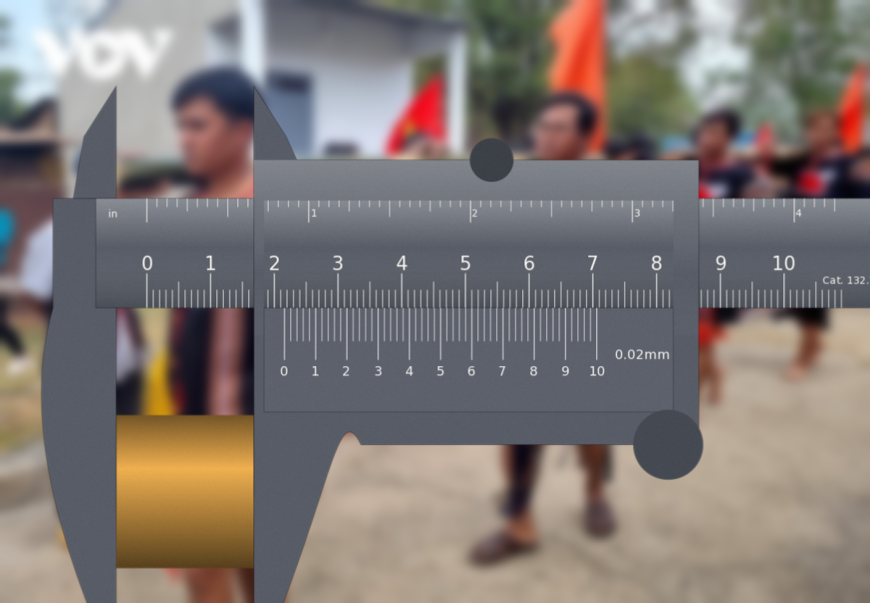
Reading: 21.6,mm
